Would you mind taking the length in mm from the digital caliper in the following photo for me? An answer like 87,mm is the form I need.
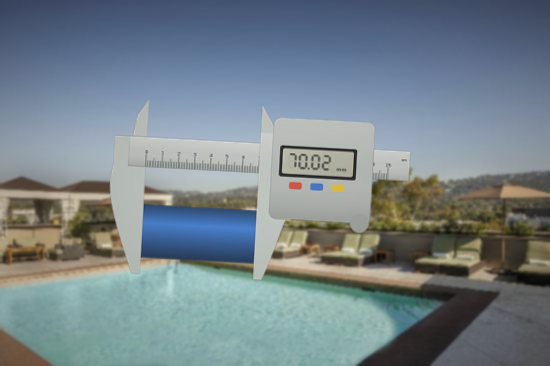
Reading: 70.02,mm
